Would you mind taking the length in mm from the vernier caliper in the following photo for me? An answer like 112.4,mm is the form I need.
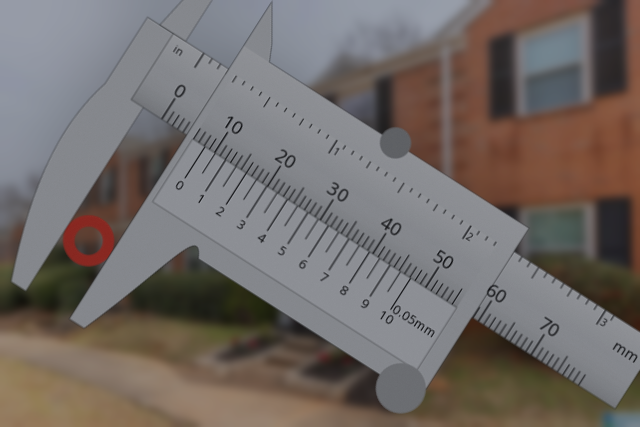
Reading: 8.2,mm
